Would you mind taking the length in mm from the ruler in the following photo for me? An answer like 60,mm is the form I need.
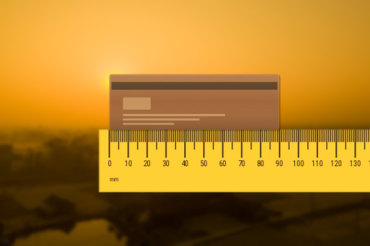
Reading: 90,mm
